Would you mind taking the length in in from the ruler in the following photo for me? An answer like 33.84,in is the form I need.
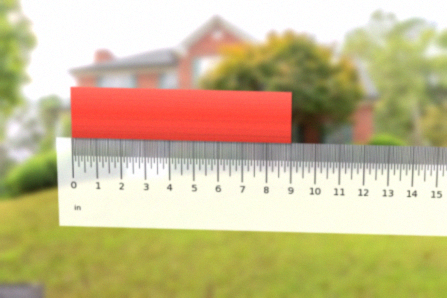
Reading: 9,in
